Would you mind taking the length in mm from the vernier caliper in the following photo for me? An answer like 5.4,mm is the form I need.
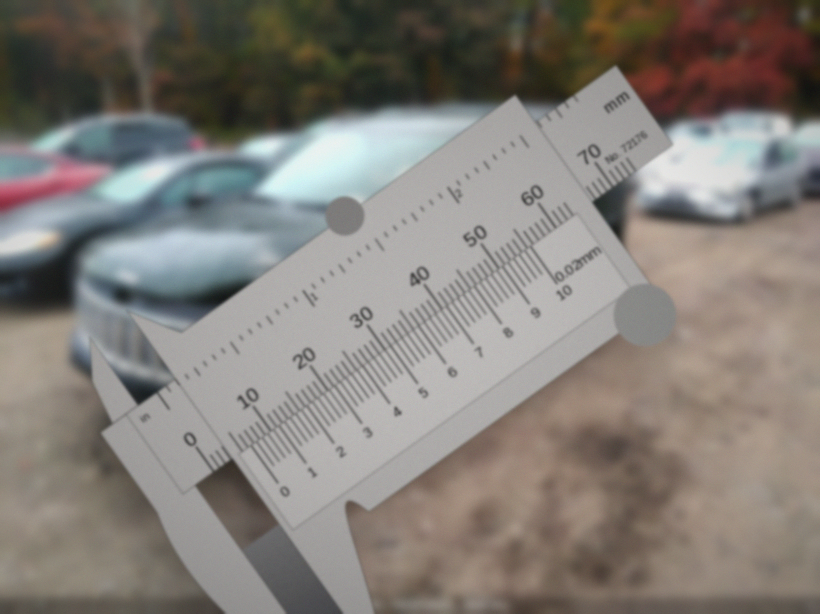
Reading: 6.5,mm
